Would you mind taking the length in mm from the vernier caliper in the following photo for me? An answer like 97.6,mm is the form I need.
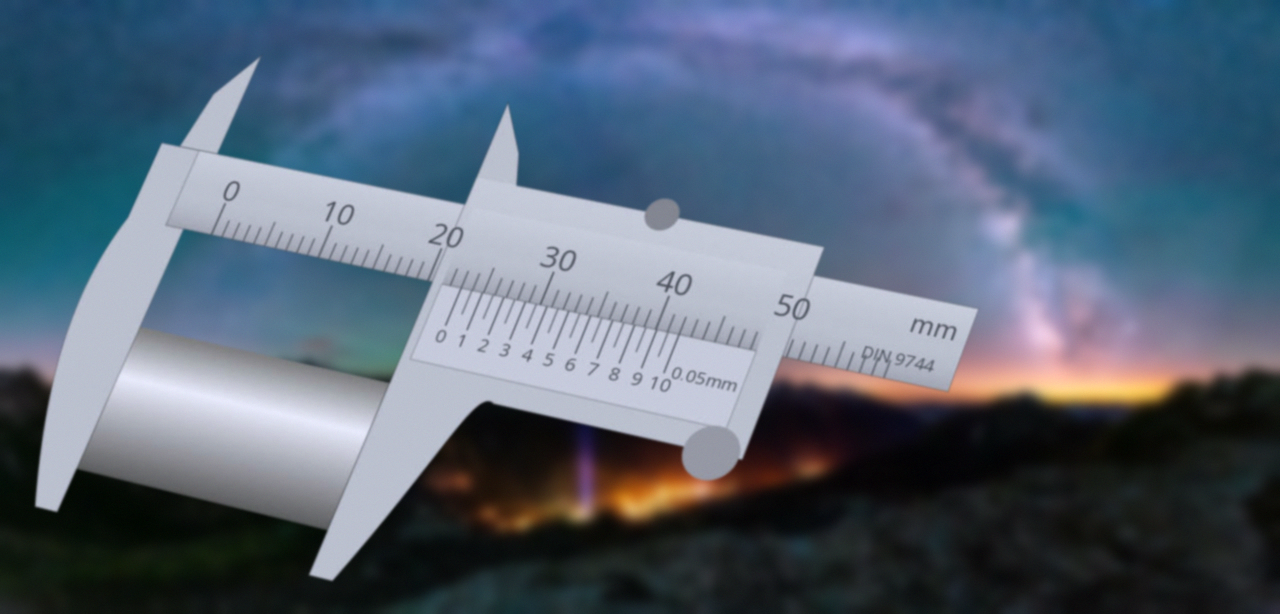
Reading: 23.0,mm
